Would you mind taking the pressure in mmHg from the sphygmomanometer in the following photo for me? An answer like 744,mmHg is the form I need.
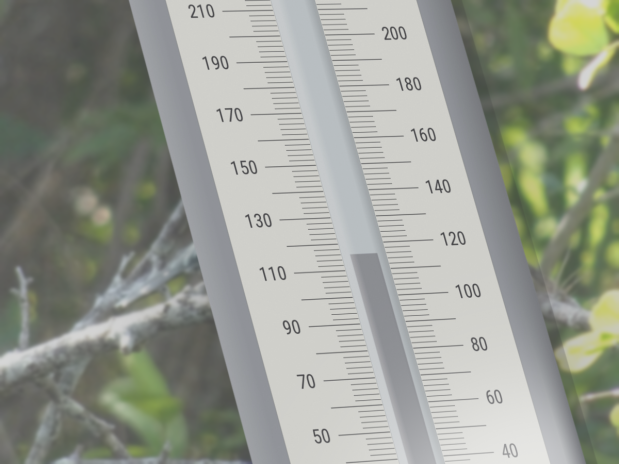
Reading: 116,mmHg
